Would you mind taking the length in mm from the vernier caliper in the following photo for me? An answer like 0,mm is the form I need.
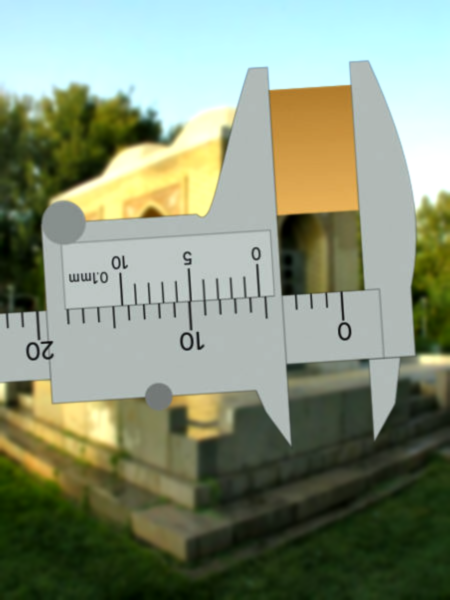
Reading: 5.4,mm
